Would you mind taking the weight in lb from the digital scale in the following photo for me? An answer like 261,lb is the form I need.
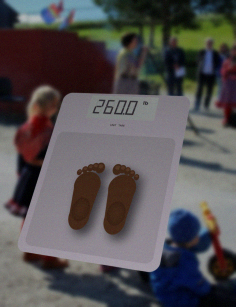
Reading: 260.0,lb
